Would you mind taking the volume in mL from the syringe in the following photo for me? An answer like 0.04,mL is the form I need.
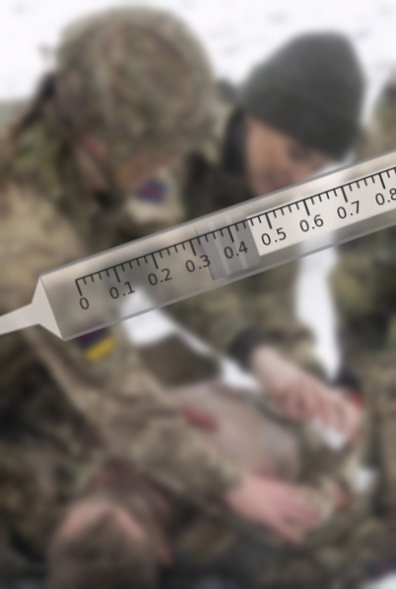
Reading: 0.32,mL
